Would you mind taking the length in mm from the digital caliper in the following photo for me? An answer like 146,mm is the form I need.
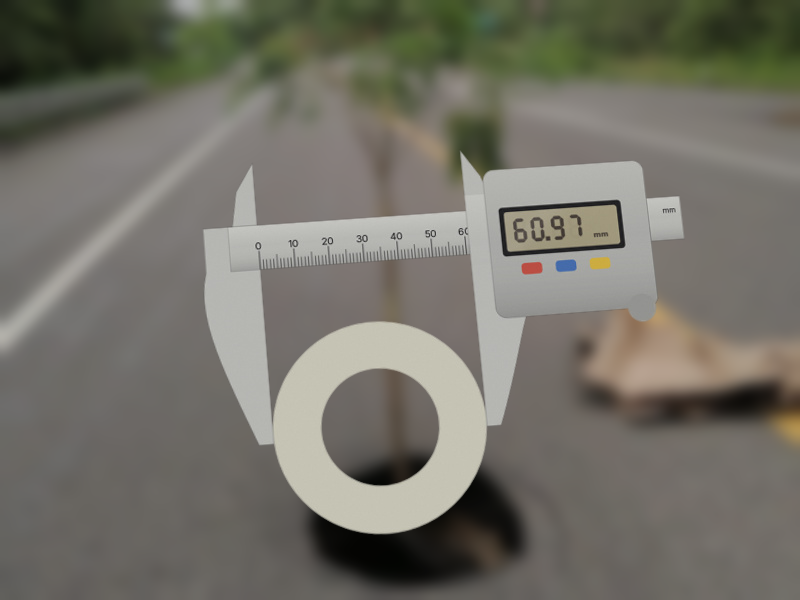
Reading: 60.97,mm
